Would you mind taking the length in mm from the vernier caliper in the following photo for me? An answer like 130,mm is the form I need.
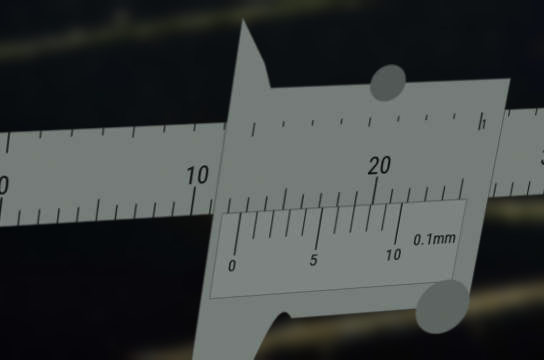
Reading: 12.7,mm
